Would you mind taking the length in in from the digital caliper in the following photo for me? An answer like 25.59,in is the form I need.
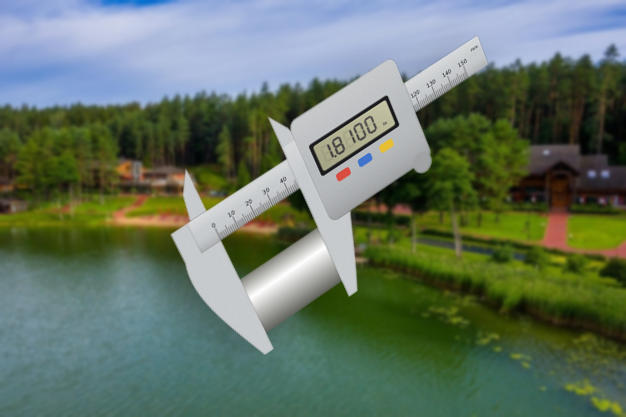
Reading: 1.8100,in
